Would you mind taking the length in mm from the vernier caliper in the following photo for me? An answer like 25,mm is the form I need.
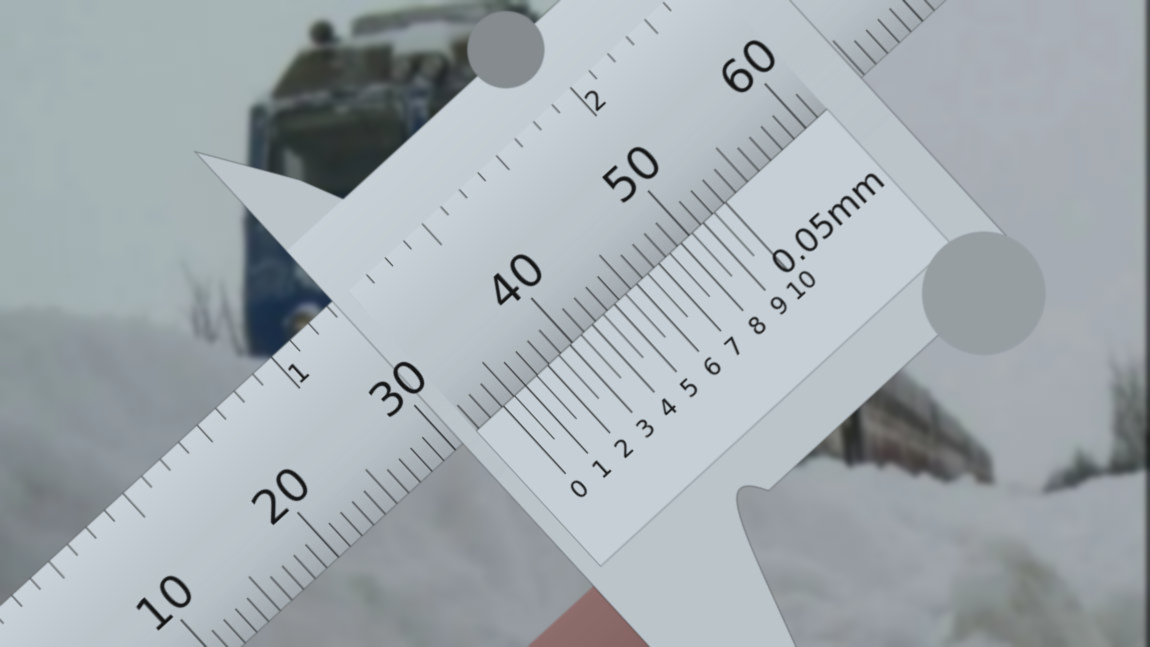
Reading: 34.1,mm
